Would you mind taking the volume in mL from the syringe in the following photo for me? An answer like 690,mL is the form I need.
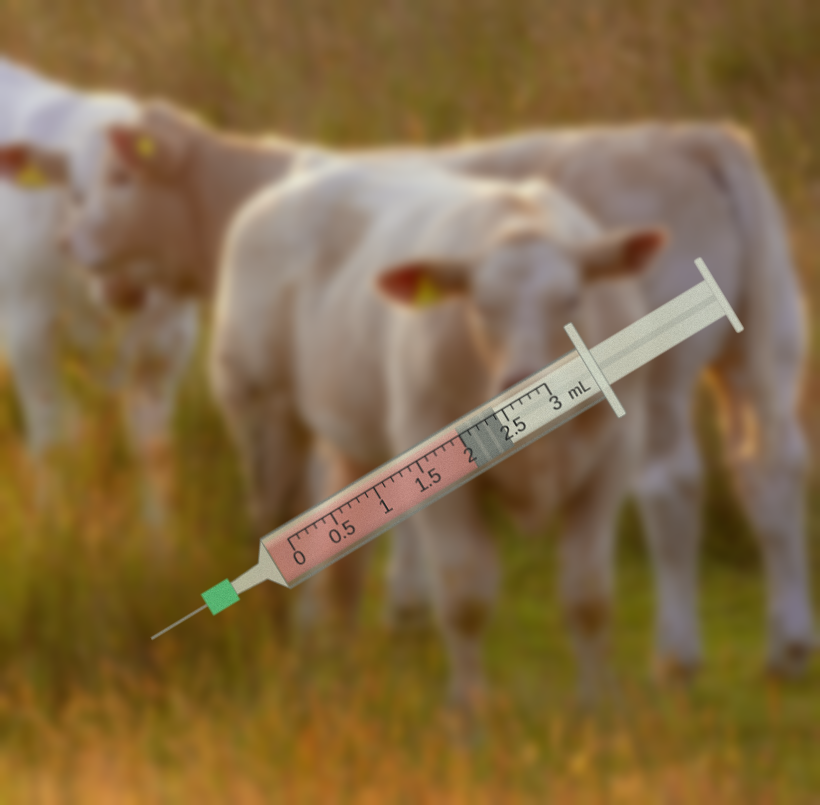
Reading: 2,mL
